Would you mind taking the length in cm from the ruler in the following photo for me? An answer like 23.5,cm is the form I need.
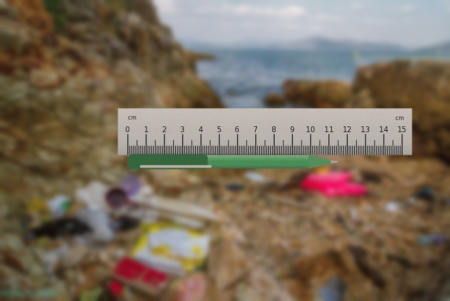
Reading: 11.5,cm
